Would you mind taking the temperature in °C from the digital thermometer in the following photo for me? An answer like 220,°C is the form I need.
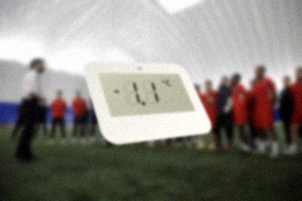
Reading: -1.1,°C
